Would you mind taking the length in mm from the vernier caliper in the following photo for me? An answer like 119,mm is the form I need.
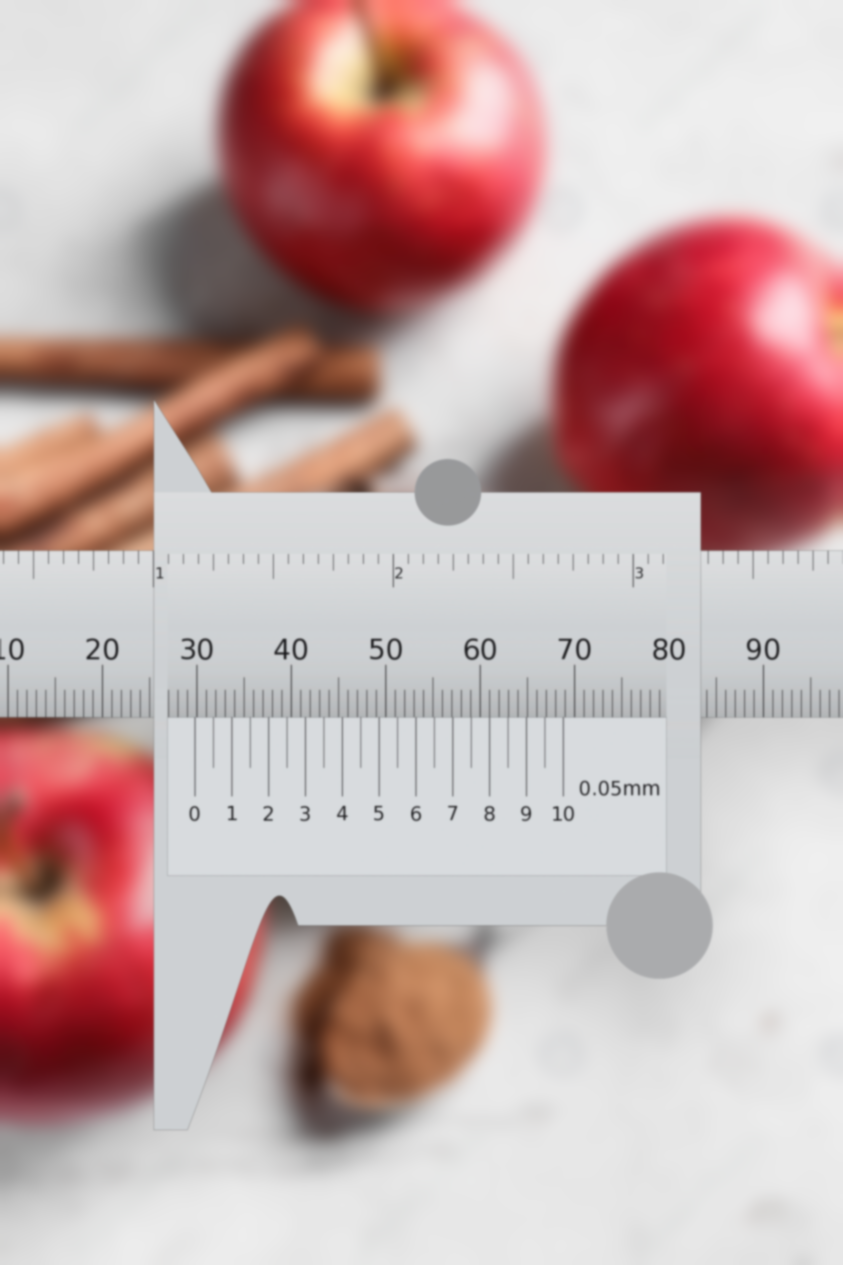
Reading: 29.8,mm
